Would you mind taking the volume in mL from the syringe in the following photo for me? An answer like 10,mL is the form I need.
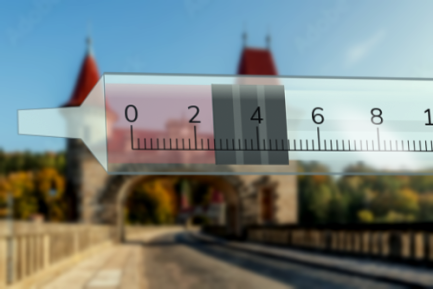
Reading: 2.6,mL
